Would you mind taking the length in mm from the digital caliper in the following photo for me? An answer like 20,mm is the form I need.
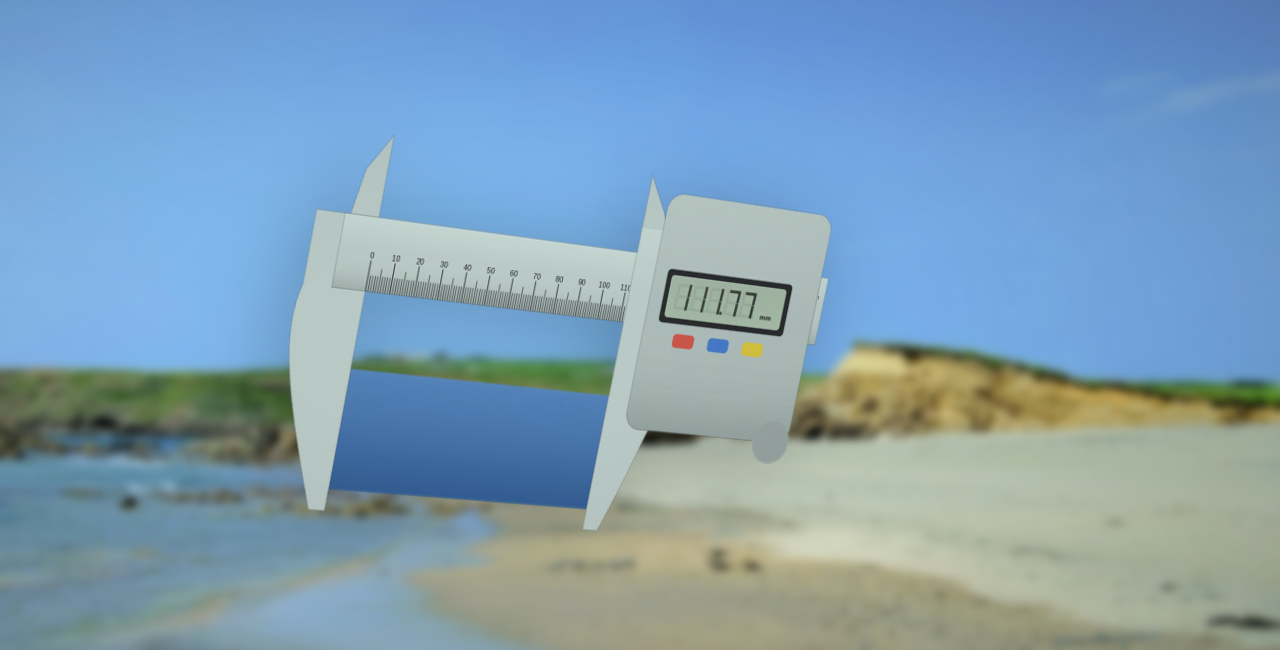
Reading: 111.77,mm
